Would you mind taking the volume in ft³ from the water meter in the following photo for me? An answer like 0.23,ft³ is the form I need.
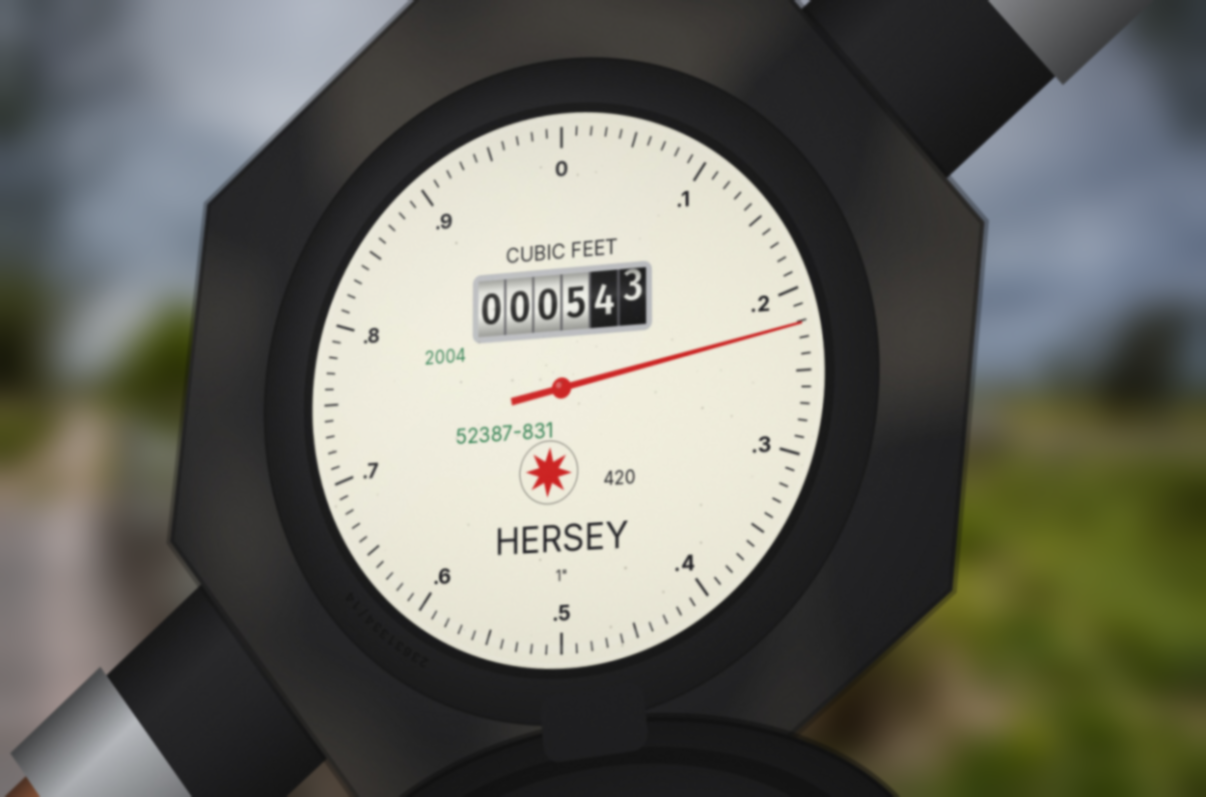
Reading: 543.22,ft³
